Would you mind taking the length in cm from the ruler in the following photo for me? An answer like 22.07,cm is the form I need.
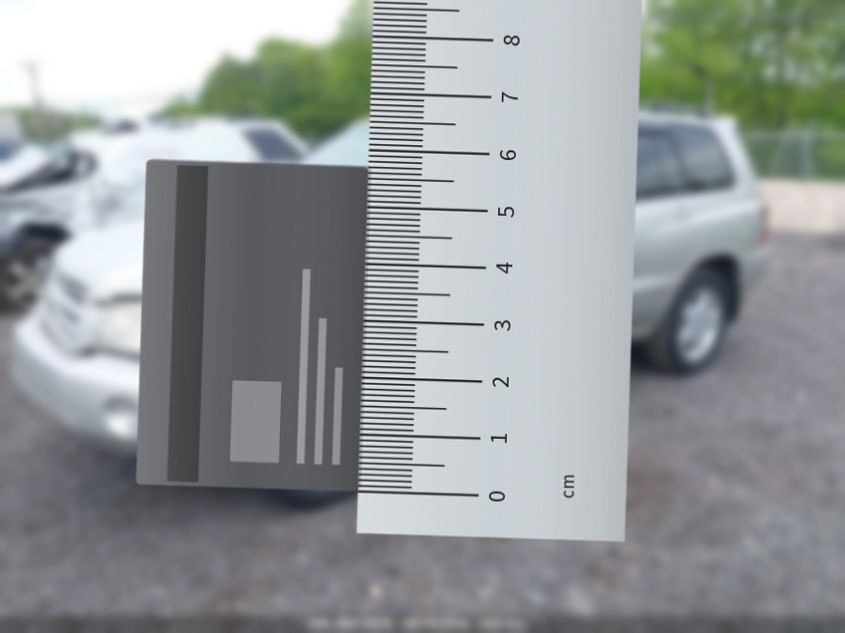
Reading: 5.7,cm
